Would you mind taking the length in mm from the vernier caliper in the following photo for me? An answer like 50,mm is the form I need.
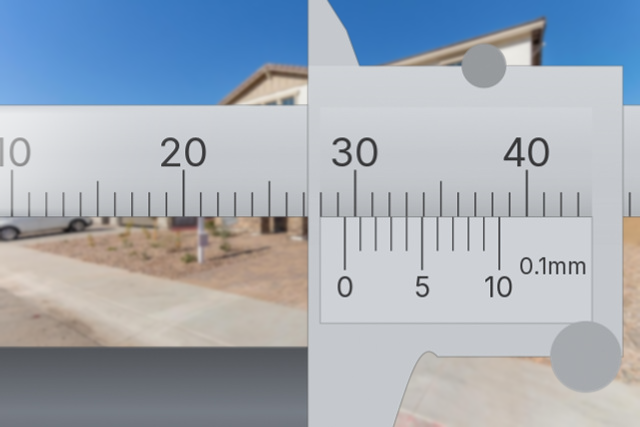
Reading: 29.4,mm
